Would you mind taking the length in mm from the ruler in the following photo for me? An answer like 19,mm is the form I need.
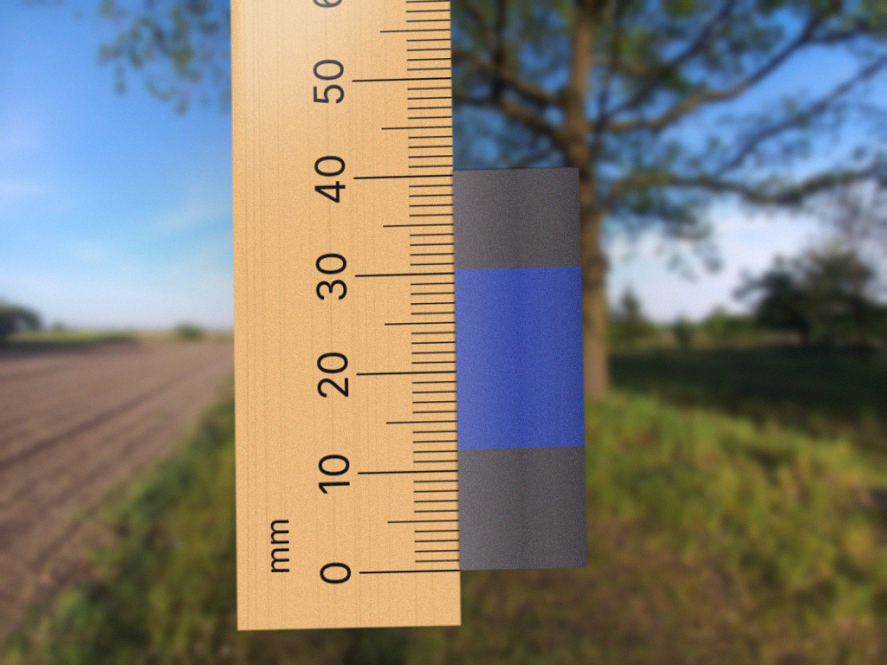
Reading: 40.5,mm
